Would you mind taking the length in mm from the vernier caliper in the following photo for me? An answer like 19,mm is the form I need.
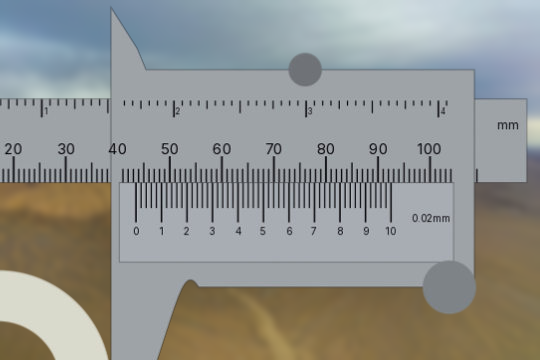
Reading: 43.5,mm
